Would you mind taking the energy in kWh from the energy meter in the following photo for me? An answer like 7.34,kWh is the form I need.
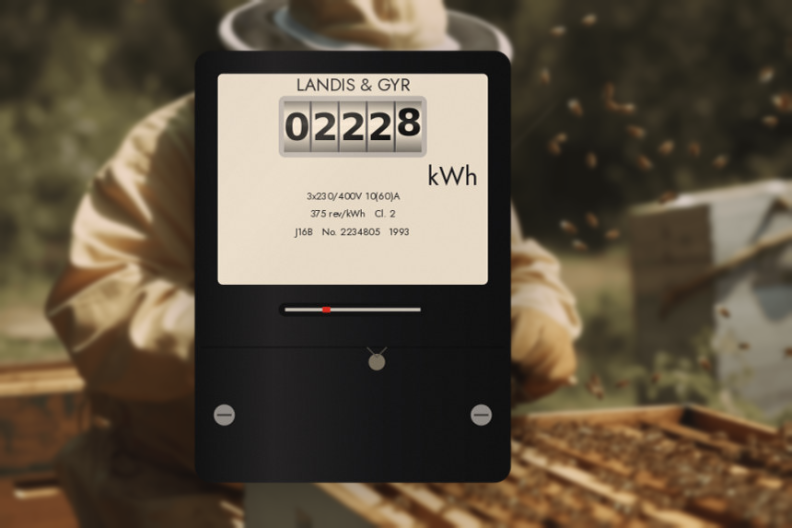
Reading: 2228,kWh
